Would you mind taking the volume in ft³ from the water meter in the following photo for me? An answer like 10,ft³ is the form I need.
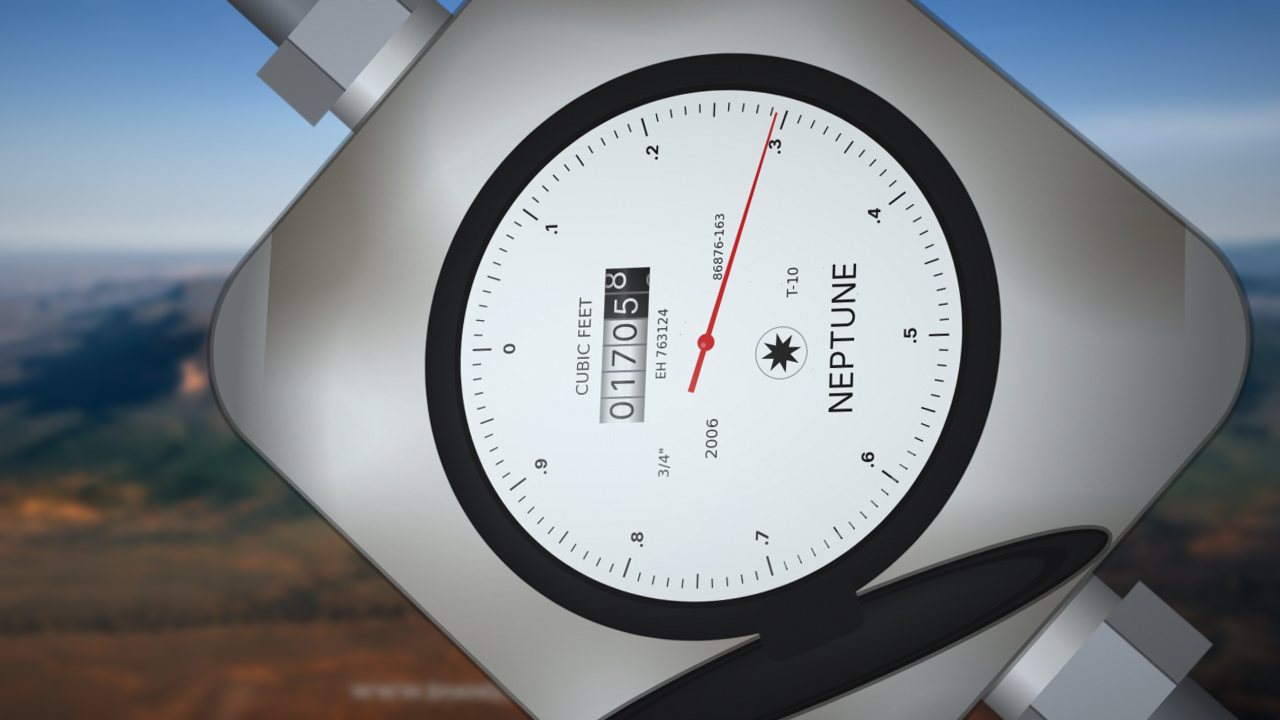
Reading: 17058.29,ft³
